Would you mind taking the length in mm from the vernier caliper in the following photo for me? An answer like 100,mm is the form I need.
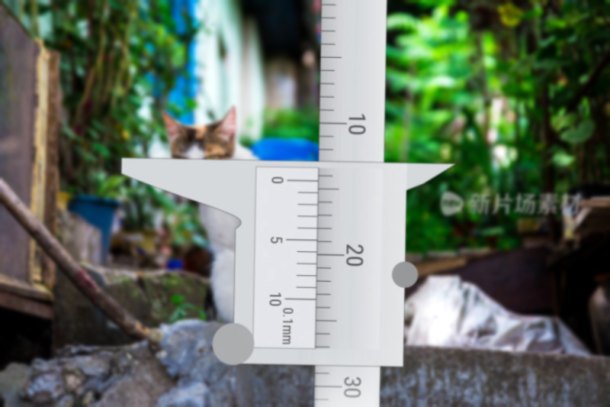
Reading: 14.4,mm
